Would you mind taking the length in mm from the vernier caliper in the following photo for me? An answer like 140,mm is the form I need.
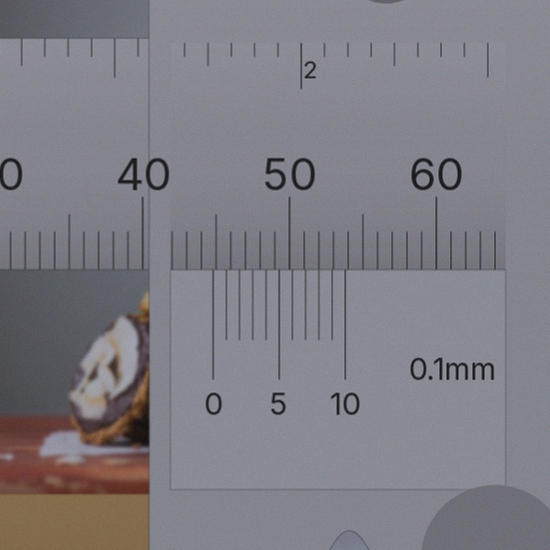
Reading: 44.8,mm
